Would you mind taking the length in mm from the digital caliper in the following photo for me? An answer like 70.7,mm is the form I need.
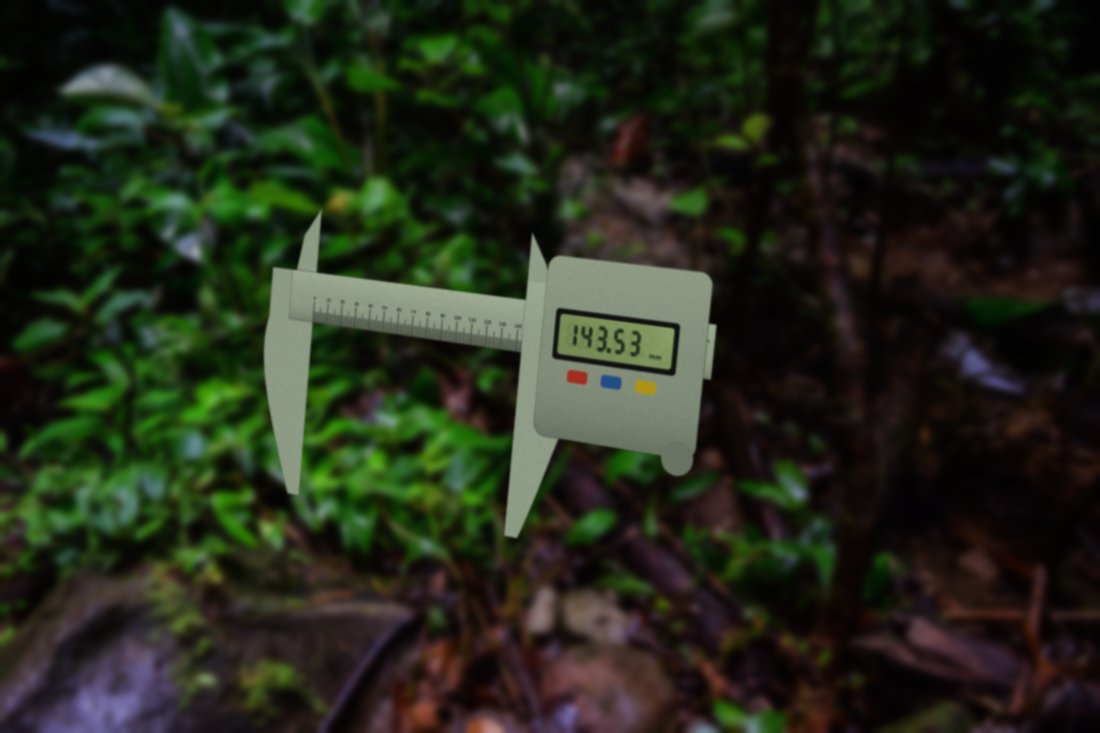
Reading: 143.53,mm
